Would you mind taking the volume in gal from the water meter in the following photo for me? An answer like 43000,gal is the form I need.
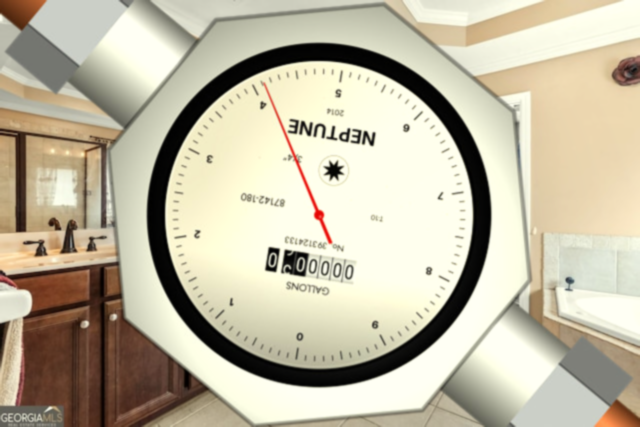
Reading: 54.1,gal
